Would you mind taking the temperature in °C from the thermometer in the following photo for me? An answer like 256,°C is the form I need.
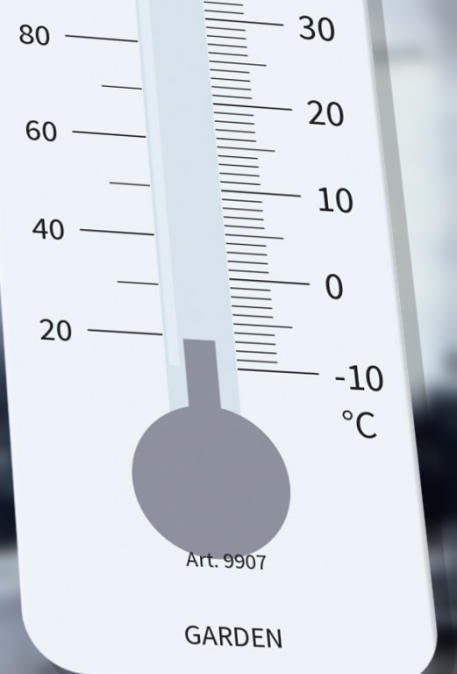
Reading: -7,°C
